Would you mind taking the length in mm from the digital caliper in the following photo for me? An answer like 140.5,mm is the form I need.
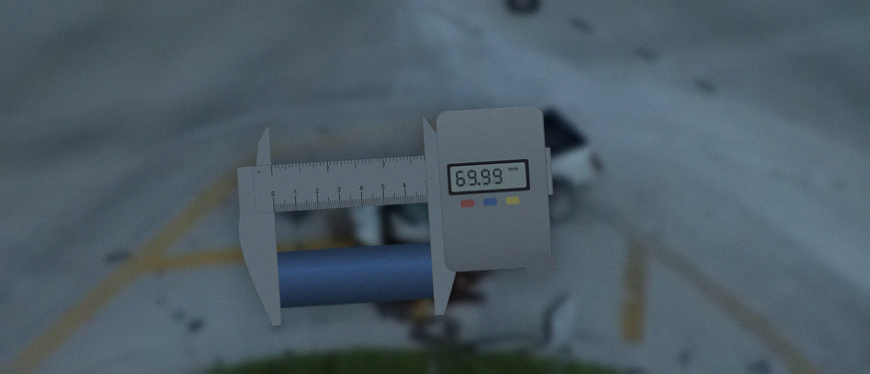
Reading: 69.99,mm
